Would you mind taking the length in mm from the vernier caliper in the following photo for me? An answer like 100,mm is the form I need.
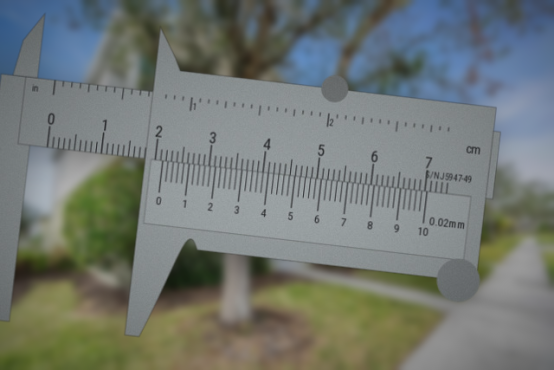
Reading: 21.4,mm
